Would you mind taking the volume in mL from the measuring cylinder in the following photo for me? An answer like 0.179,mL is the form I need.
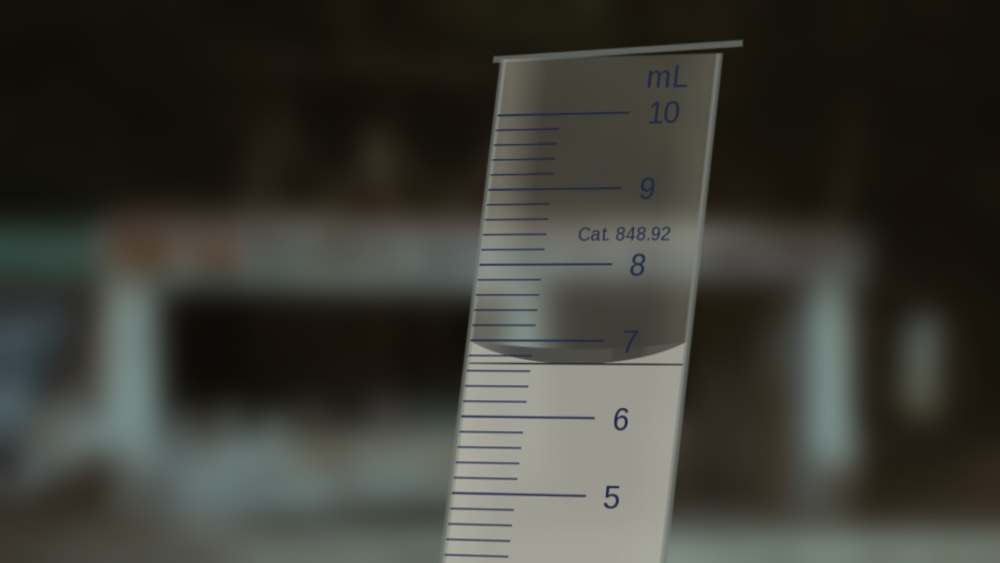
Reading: 6.7,mL
